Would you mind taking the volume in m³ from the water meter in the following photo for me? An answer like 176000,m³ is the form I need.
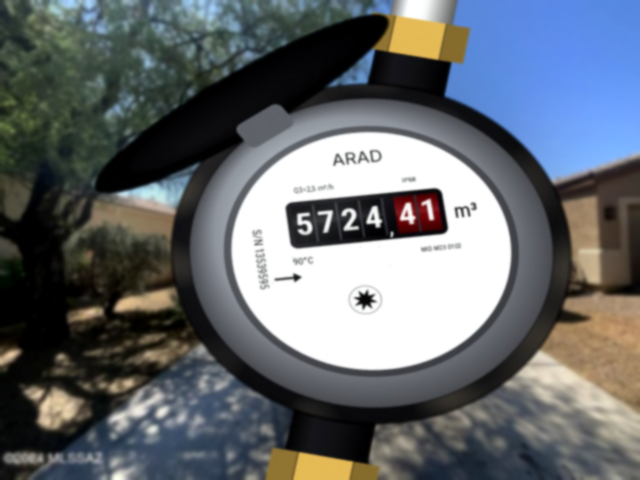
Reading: 5724.41,m³
